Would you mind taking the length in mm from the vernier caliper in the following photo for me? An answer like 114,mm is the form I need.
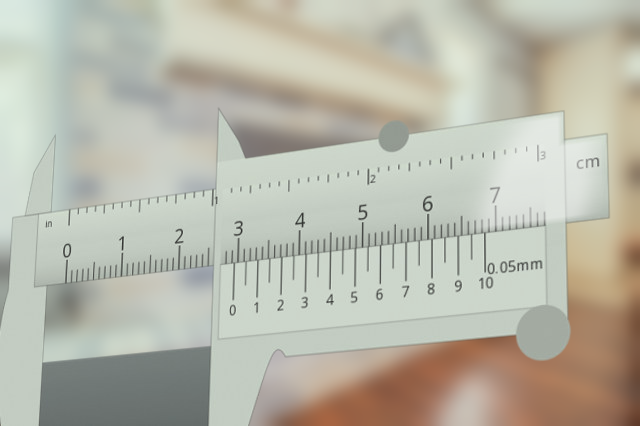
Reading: 29.4,mm
